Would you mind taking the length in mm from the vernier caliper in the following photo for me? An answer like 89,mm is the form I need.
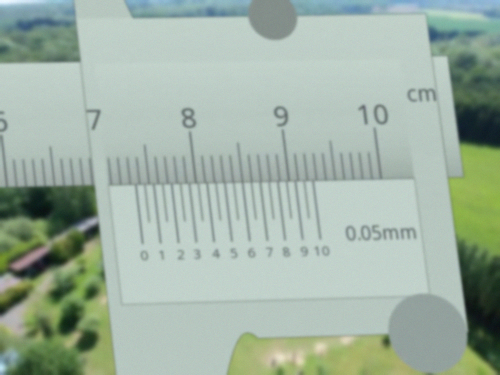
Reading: 73.6,mm
